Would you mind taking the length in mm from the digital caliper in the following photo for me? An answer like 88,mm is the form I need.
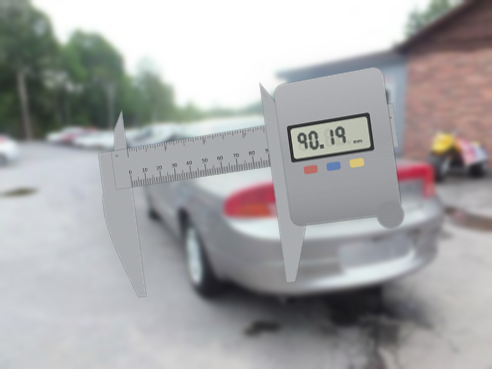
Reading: 90.19,mm
